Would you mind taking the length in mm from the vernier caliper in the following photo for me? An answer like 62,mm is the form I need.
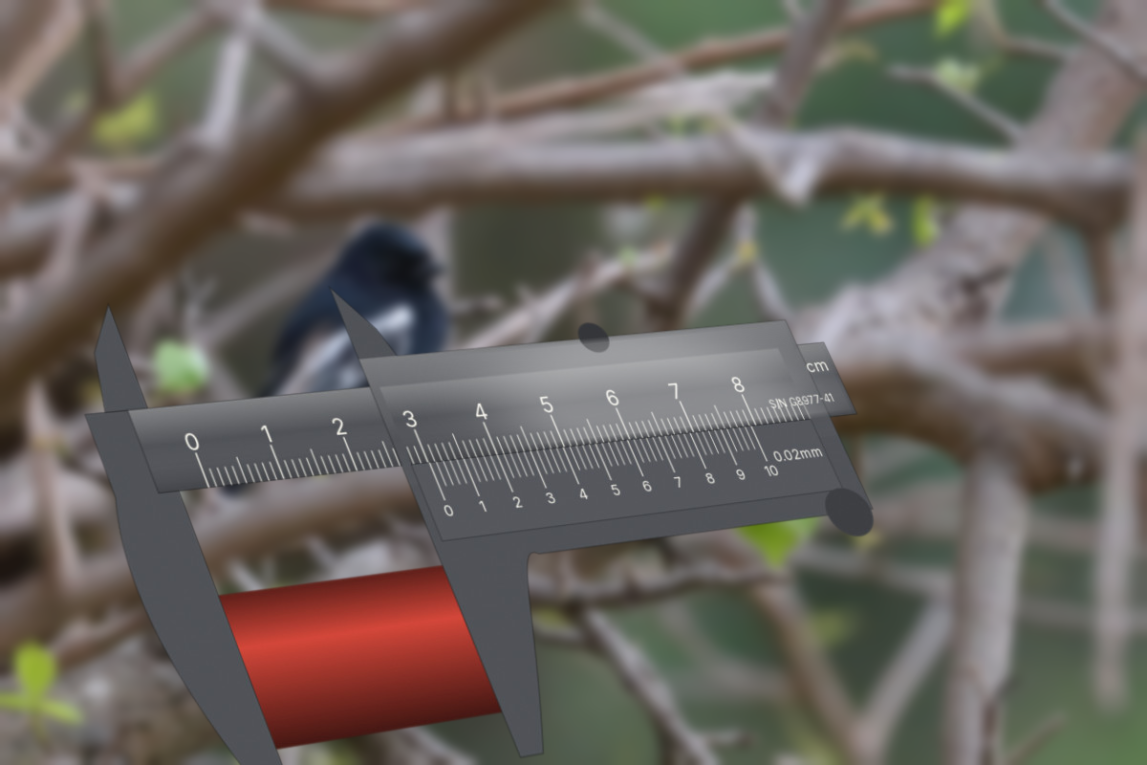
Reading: 30.2,mm
